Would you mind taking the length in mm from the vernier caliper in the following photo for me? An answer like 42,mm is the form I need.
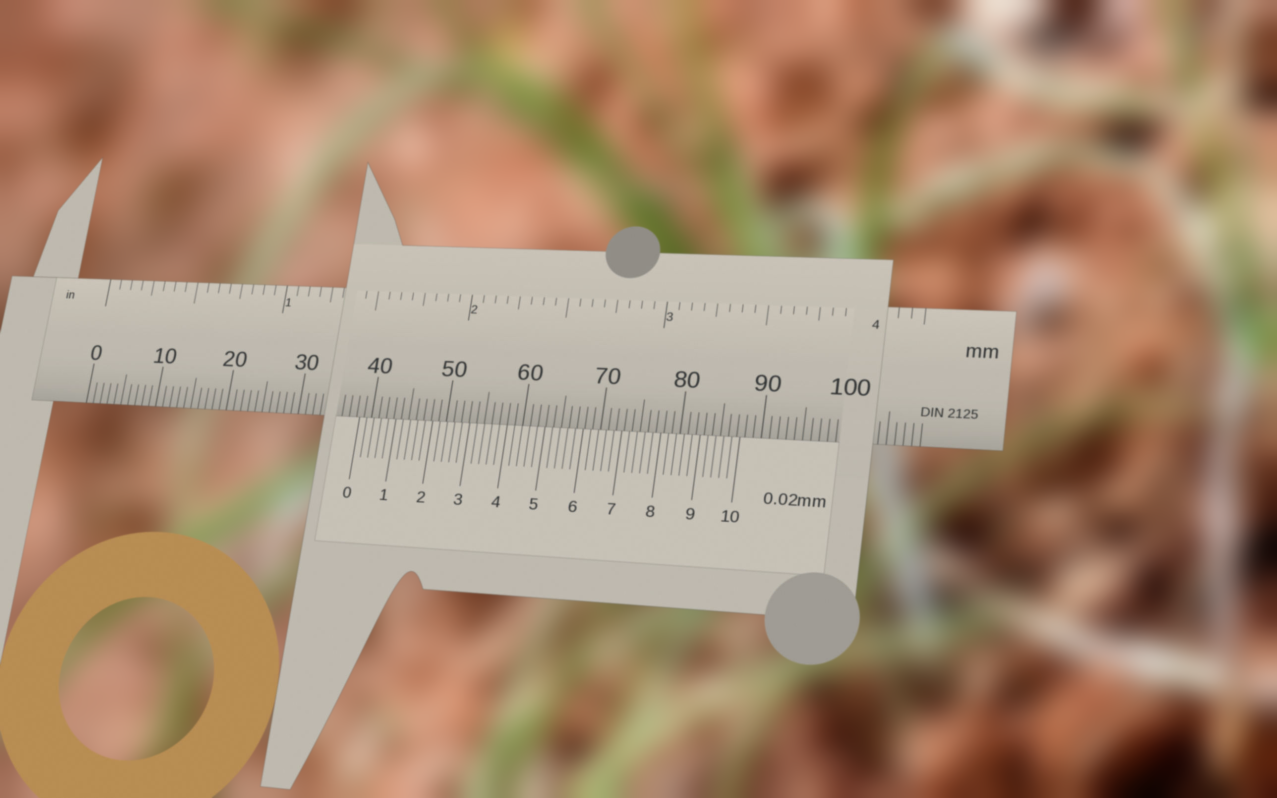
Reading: 38.4,mm
